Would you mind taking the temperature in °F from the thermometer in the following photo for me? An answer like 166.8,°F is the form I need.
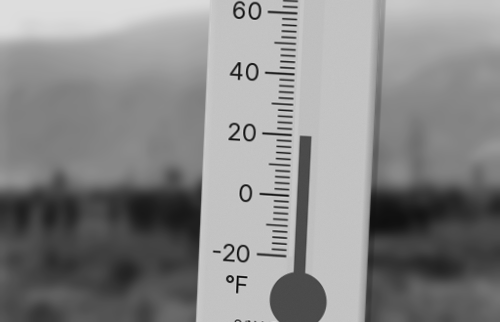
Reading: 20,°F
